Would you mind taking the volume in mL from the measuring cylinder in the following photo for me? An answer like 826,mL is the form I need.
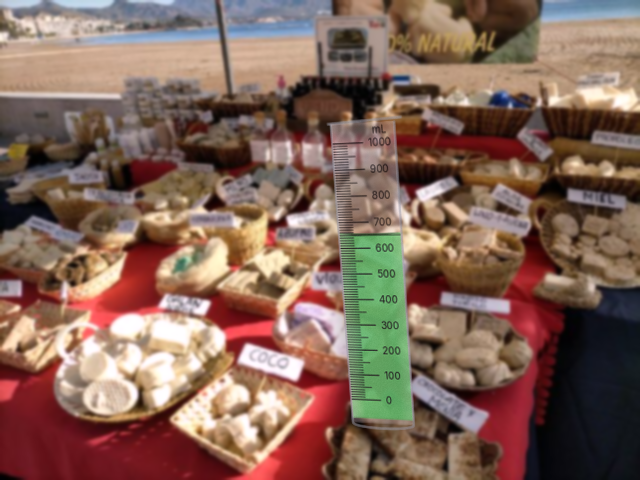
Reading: 650,mL
